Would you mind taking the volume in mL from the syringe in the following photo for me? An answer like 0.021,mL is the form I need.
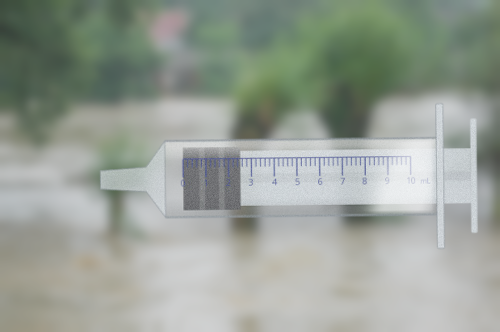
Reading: 0,mL
